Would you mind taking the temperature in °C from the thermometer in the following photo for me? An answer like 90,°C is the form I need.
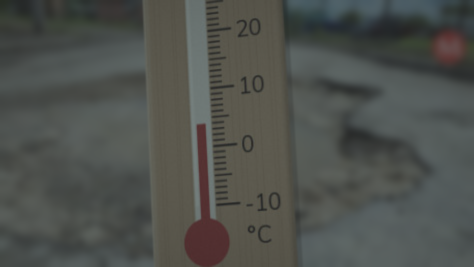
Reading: 4,°C
